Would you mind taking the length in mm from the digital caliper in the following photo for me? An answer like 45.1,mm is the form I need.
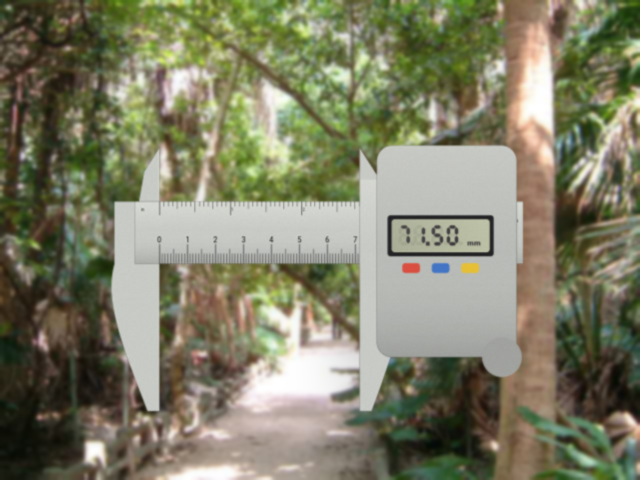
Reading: 71.50,mm
